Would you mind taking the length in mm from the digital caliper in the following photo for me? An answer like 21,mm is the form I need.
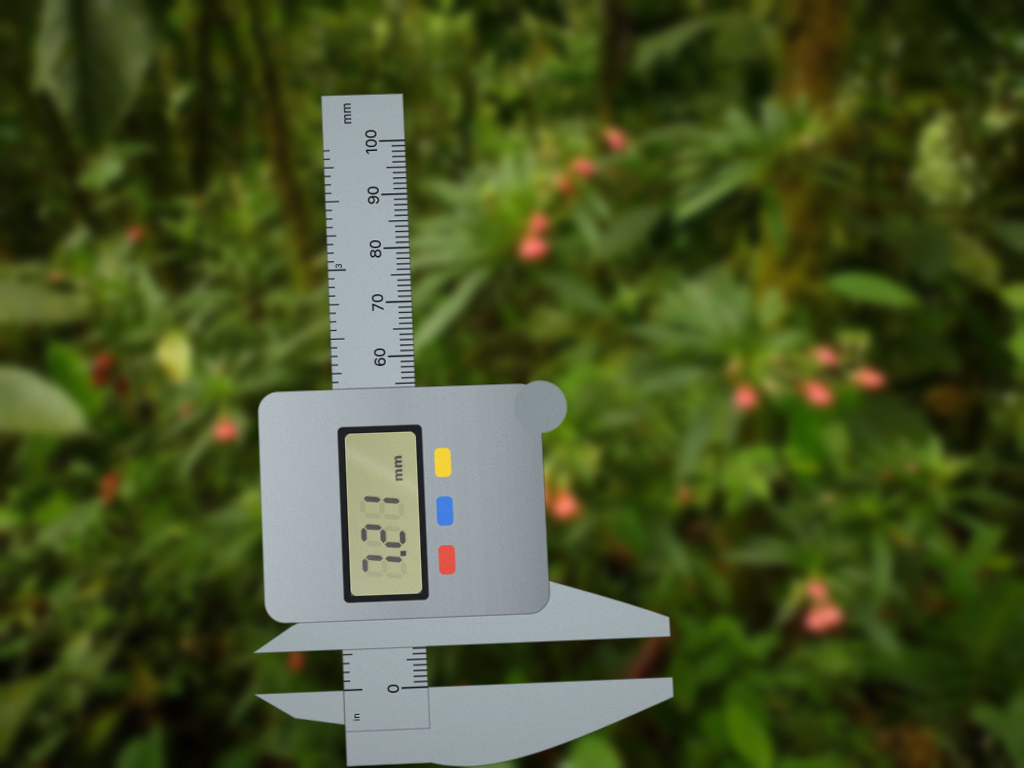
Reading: 7.21,mm
